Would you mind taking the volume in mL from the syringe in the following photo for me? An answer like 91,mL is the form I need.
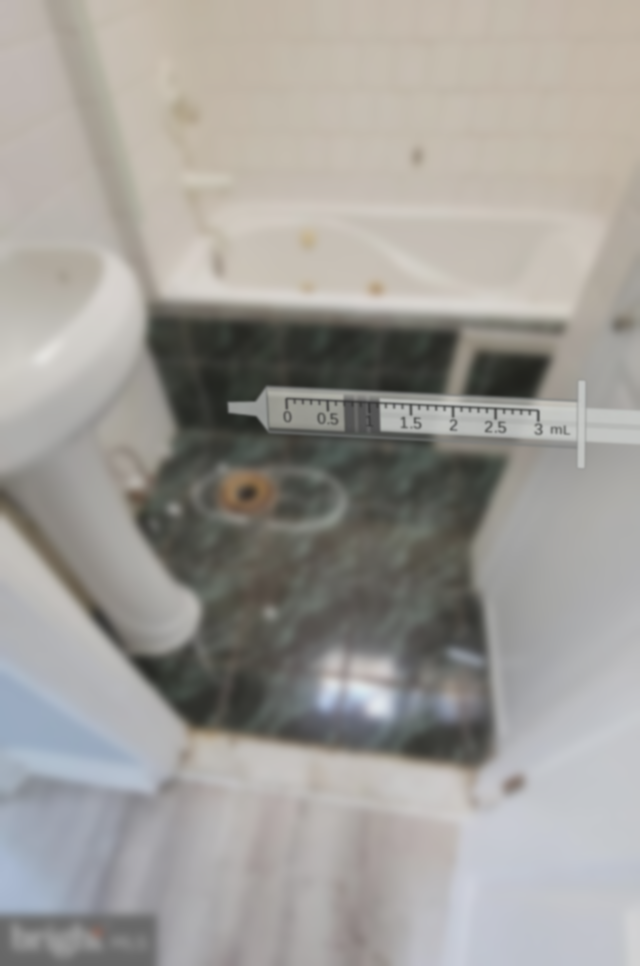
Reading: 0.7,mL
